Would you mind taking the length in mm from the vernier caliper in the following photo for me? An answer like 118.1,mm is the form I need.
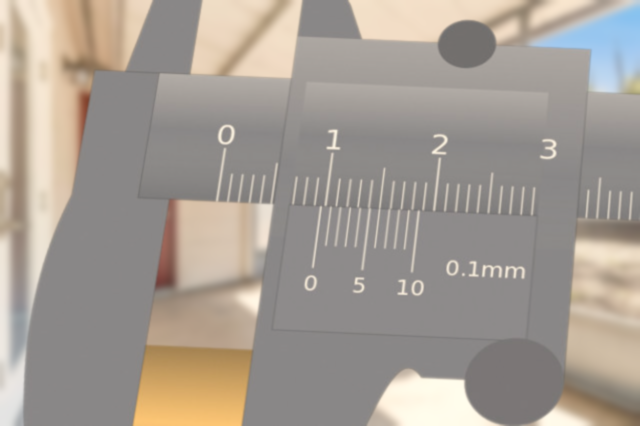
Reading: 9.6,mm
